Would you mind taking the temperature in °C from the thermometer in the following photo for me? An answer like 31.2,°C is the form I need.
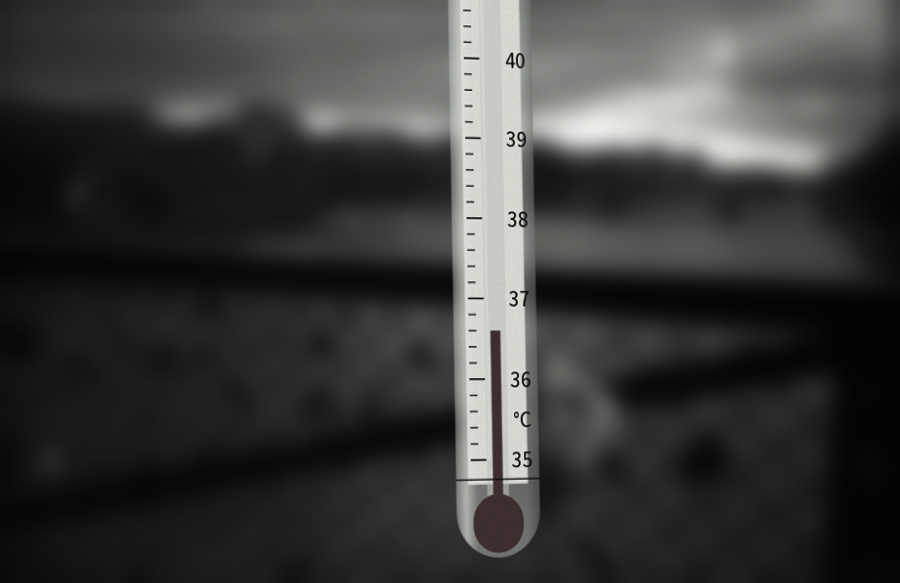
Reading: 36.6,°C
